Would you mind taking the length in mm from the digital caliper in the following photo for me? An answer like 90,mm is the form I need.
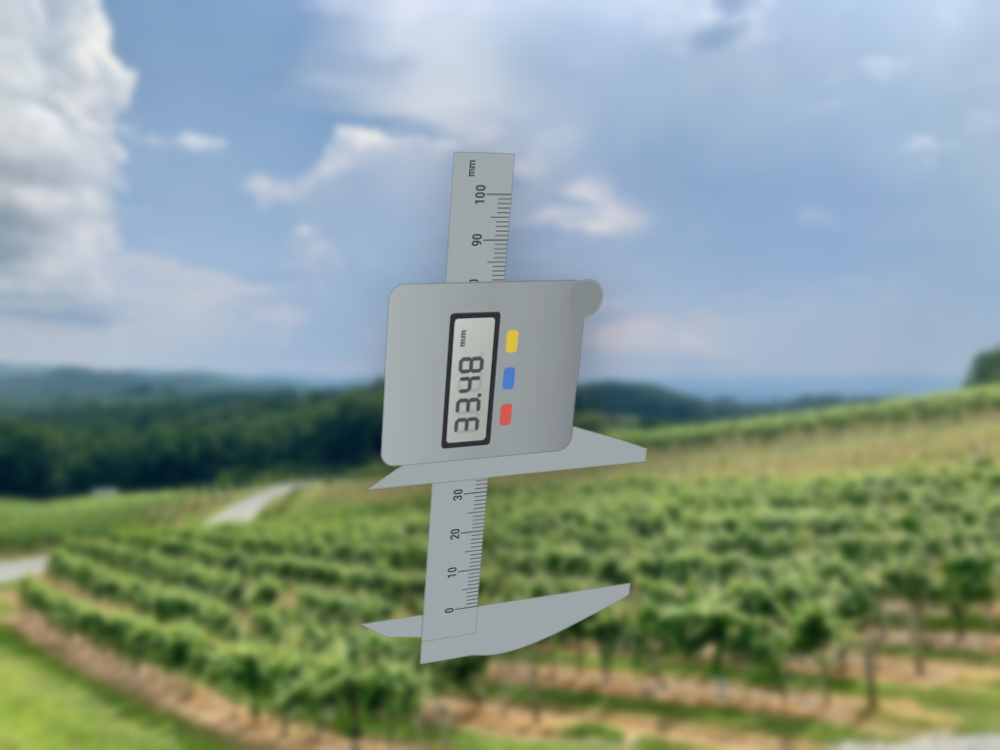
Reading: 33.48,mm
